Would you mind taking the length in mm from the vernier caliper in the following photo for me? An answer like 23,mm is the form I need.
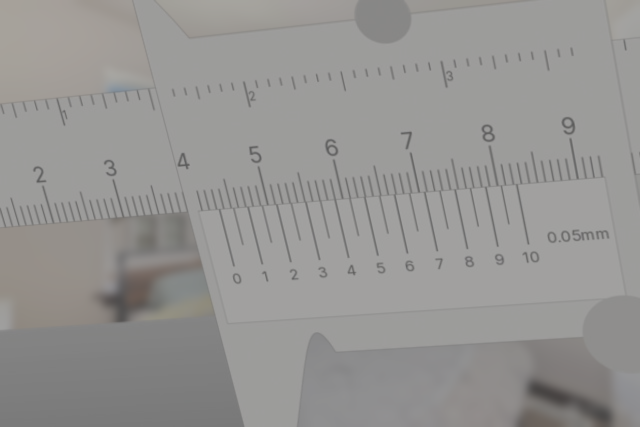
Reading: 43.4,mm
